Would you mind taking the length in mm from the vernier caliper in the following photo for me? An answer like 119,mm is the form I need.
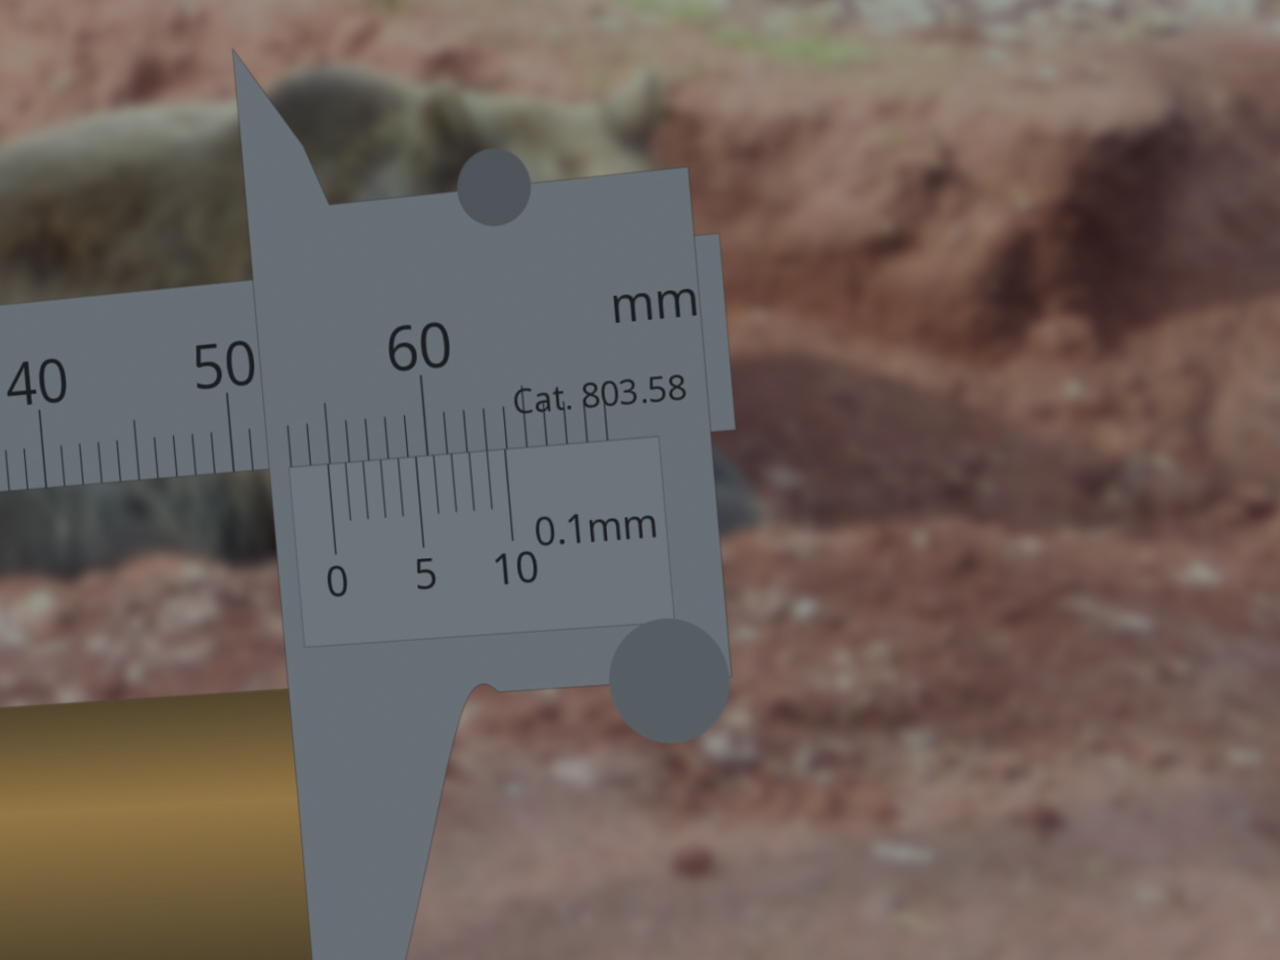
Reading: 54.9,mm
